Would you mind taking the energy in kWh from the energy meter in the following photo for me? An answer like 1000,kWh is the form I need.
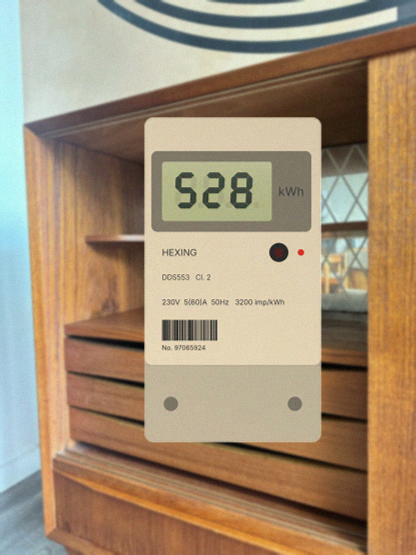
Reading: 528,kWh
